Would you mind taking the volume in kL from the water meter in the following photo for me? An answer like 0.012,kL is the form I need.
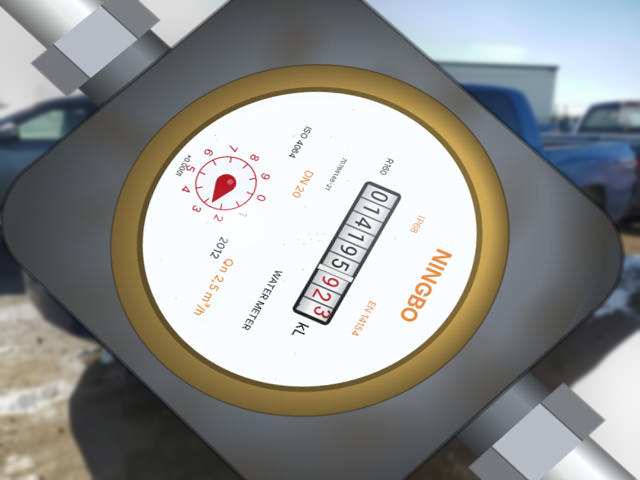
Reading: 14195.9232,kL
